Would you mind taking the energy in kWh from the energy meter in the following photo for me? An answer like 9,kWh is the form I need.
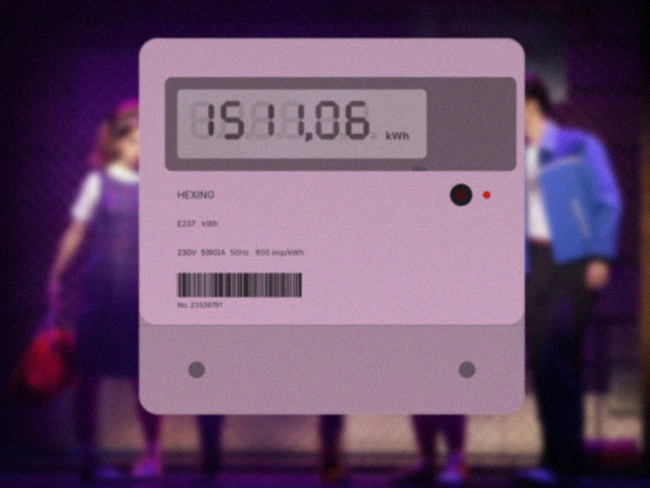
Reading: 1511.06,kWh
